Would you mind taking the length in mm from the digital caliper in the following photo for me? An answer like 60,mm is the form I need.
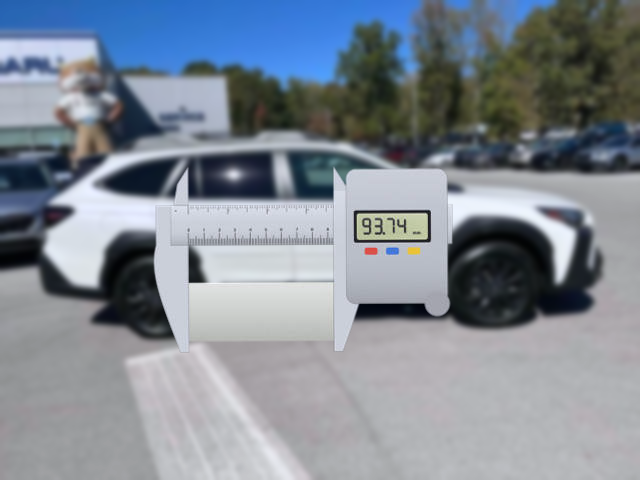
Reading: 93.74,mm
